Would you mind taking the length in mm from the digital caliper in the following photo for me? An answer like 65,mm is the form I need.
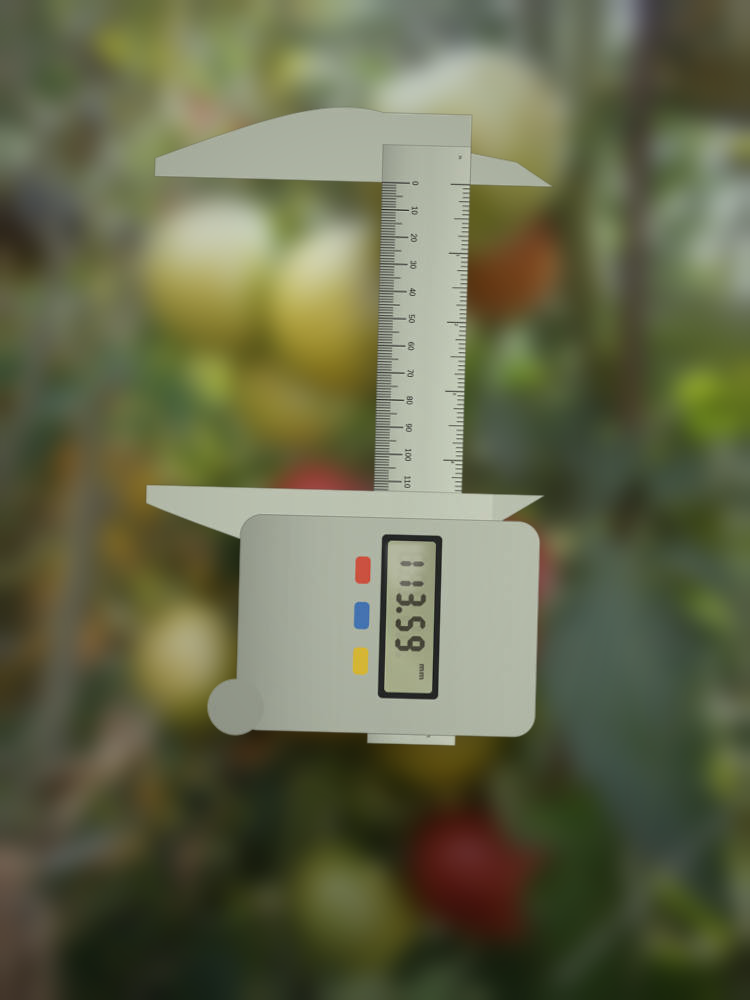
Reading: 113.59,mm
